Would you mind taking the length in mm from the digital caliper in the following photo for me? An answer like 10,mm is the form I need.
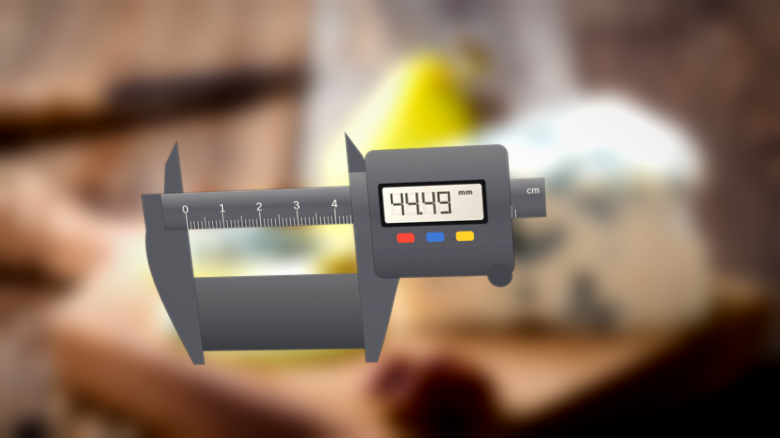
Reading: 44.49,mm
